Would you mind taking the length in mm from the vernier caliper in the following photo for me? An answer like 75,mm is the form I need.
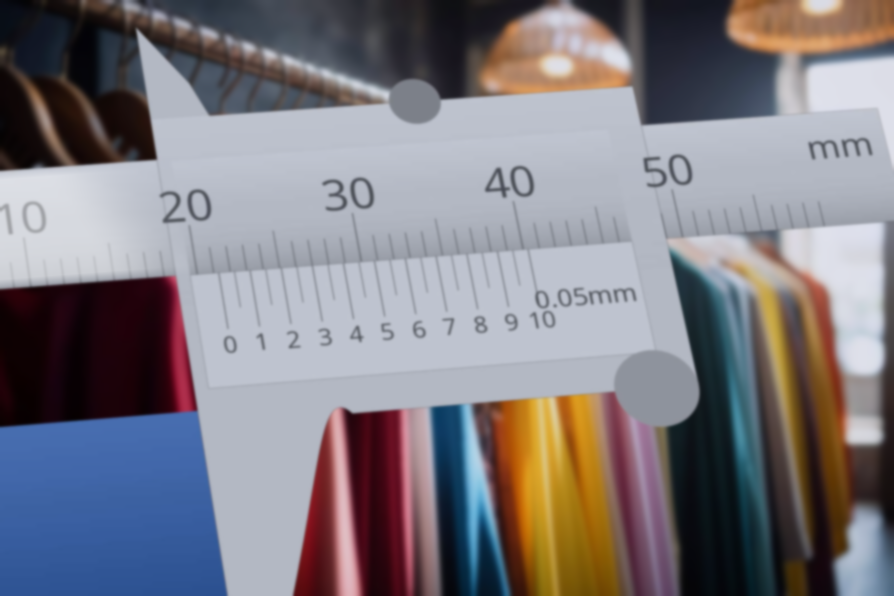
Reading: 21.3,mm
